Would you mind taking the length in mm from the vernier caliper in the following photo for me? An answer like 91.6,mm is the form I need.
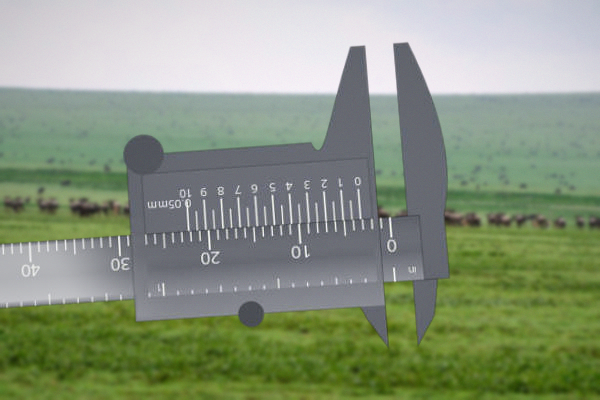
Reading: 3.2,mm
